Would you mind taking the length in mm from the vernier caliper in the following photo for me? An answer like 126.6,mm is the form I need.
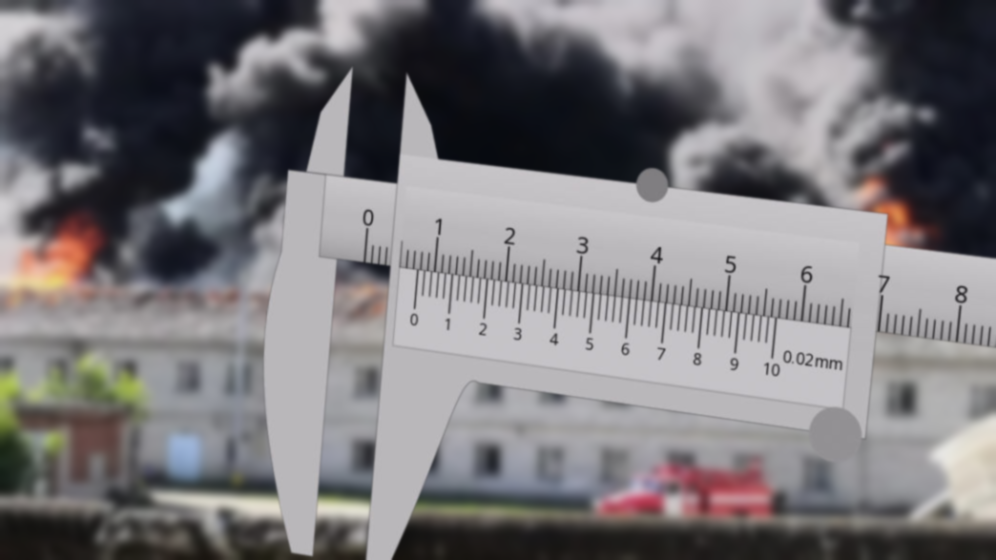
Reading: 7.6,mm
